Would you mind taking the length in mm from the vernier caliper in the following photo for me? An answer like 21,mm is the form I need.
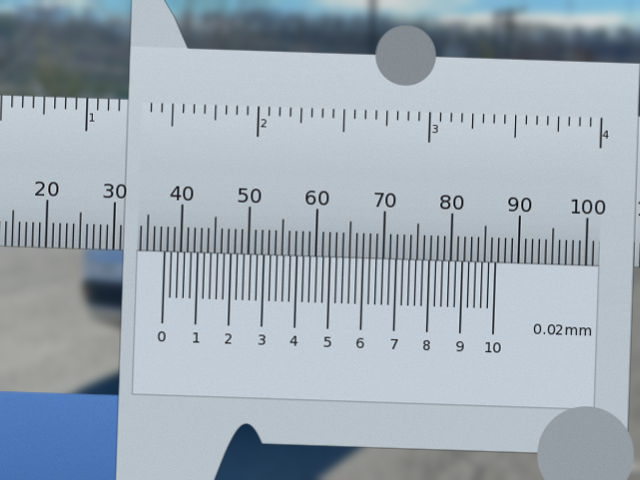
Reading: 37.6,mm
